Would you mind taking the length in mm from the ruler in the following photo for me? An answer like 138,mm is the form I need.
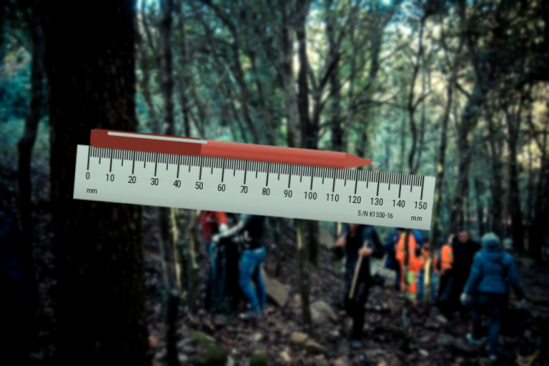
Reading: 130,mm
